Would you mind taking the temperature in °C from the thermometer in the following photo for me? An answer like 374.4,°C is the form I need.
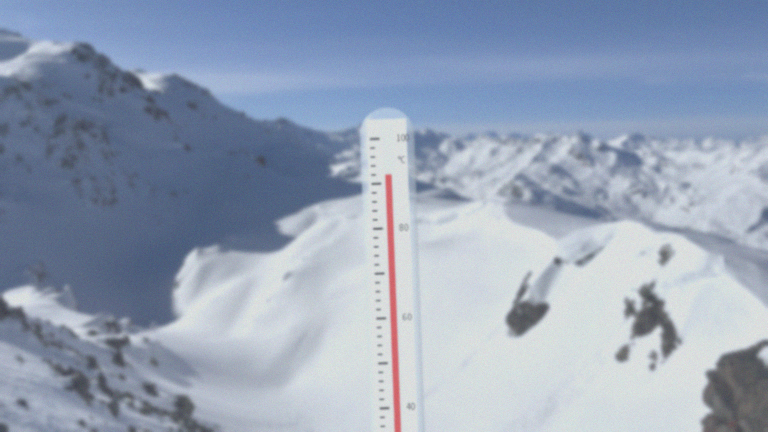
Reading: 92,°C
